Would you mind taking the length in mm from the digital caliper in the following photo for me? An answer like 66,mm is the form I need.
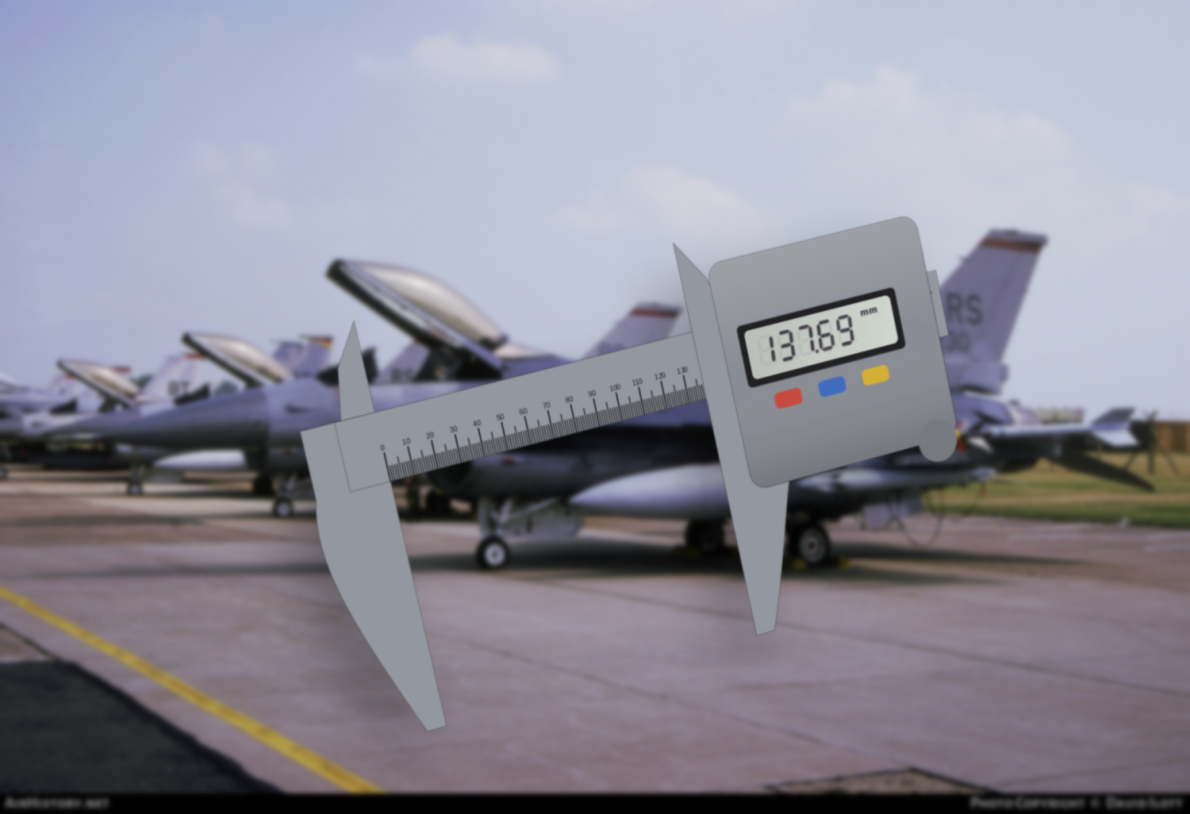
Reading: 137.69,mm
